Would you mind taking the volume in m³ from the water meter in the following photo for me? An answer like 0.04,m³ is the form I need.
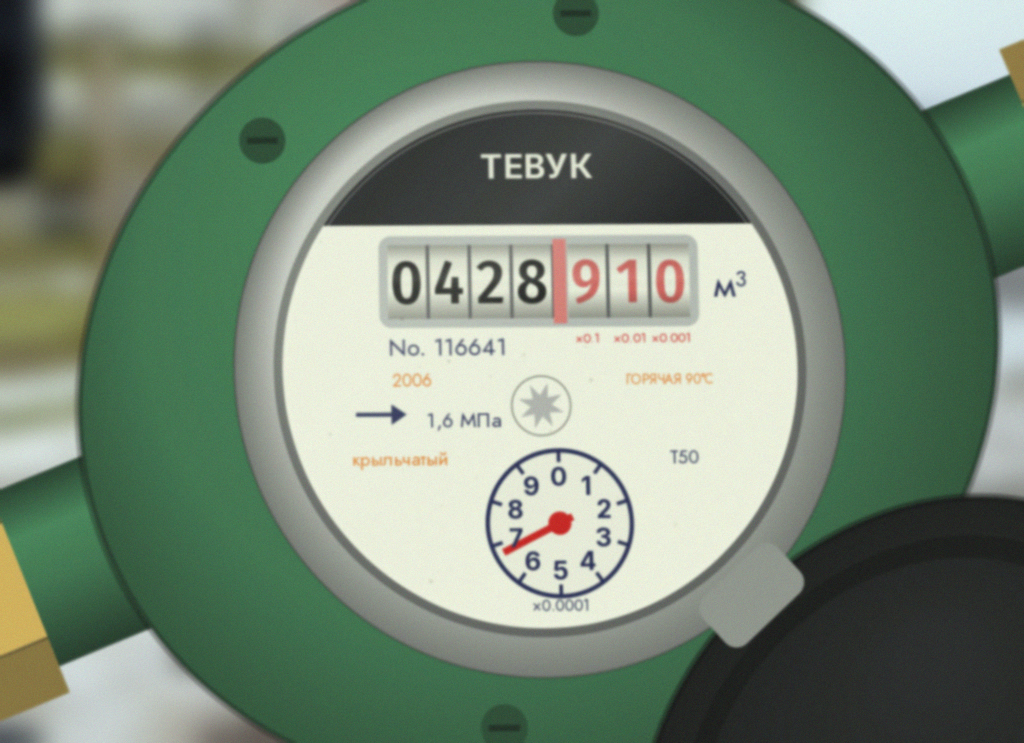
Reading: 428.9106,m³
